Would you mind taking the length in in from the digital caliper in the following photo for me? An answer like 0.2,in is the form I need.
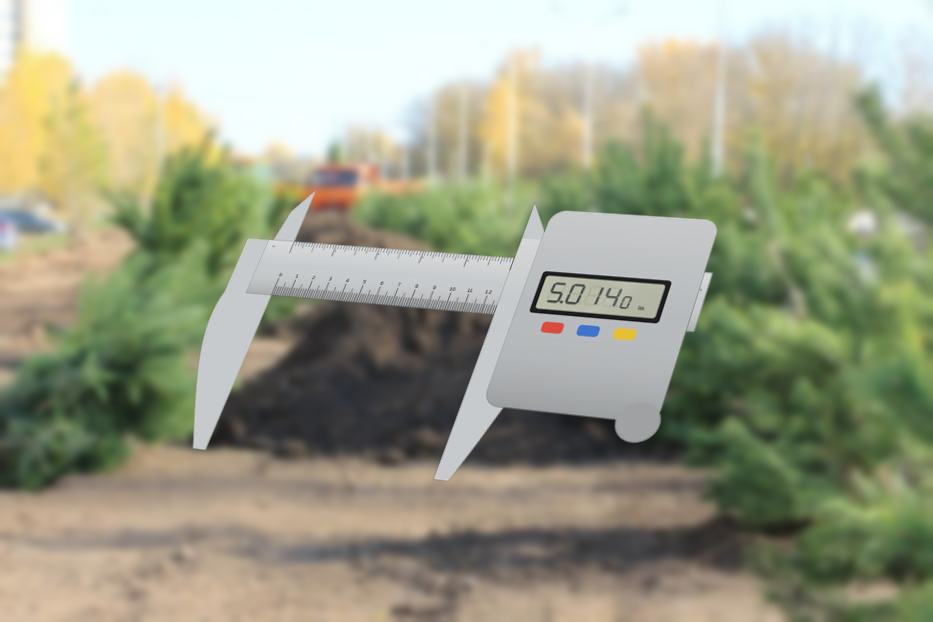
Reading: 5.0140,in
